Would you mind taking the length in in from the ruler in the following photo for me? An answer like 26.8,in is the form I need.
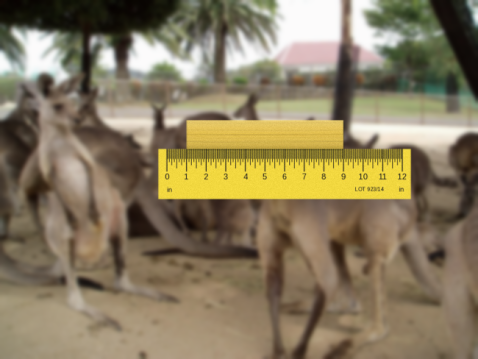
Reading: 8,in
